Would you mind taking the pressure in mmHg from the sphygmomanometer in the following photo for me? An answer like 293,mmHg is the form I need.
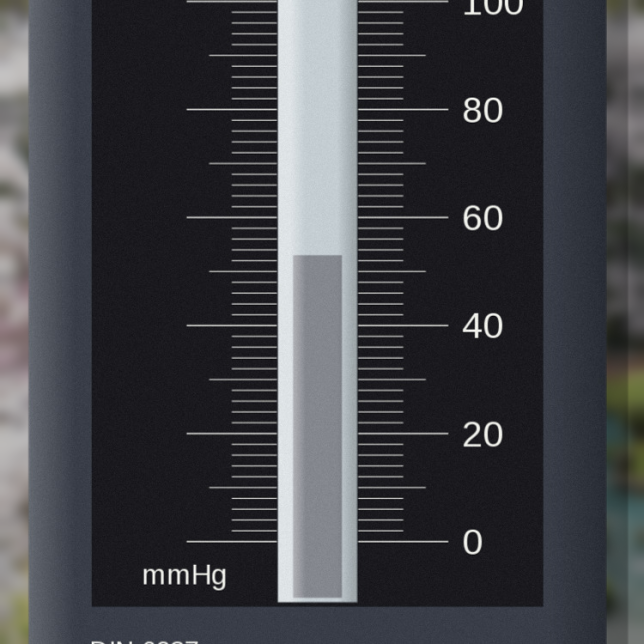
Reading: 53,mmHg
